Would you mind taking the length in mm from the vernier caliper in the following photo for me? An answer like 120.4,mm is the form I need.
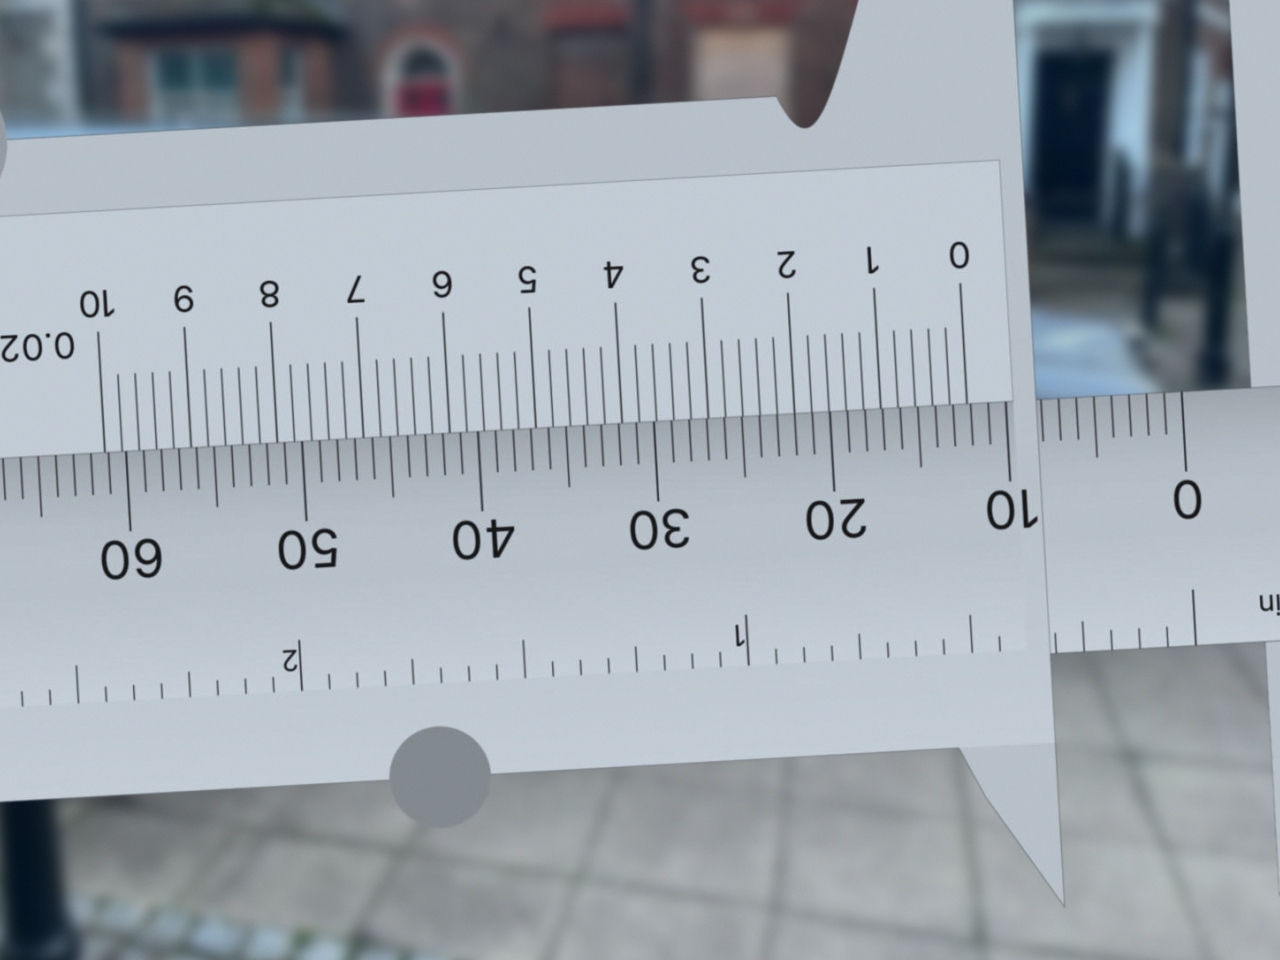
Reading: 12.2,mm
